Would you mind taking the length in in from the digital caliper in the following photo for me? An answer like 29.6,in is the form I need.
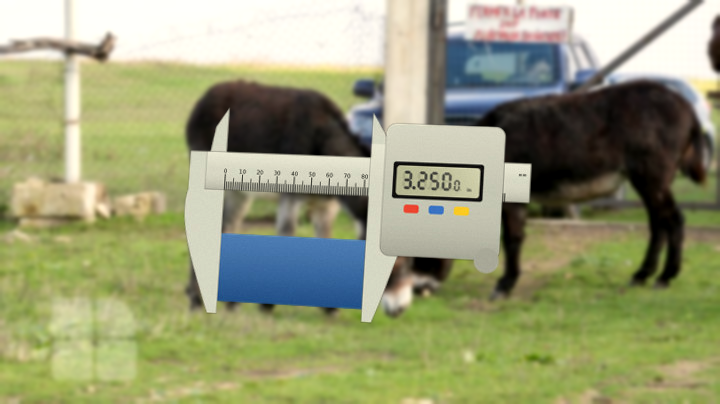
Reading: 3.2500,in
